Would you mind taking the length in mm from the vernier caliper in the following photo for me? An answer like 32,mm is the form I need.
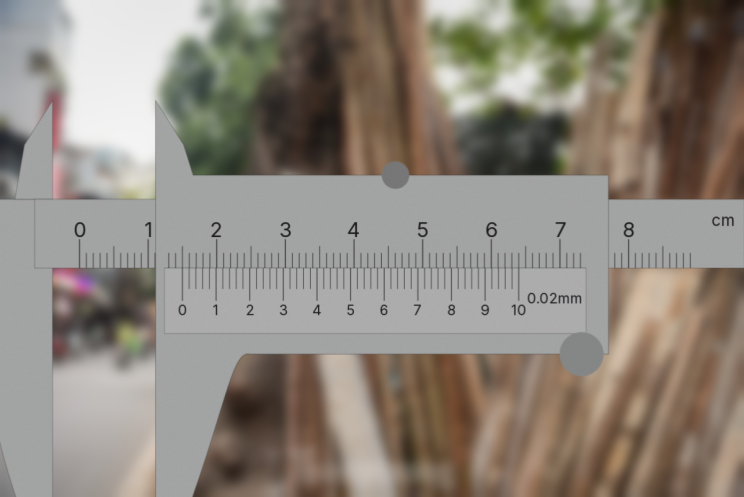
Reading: 15.0,mm
